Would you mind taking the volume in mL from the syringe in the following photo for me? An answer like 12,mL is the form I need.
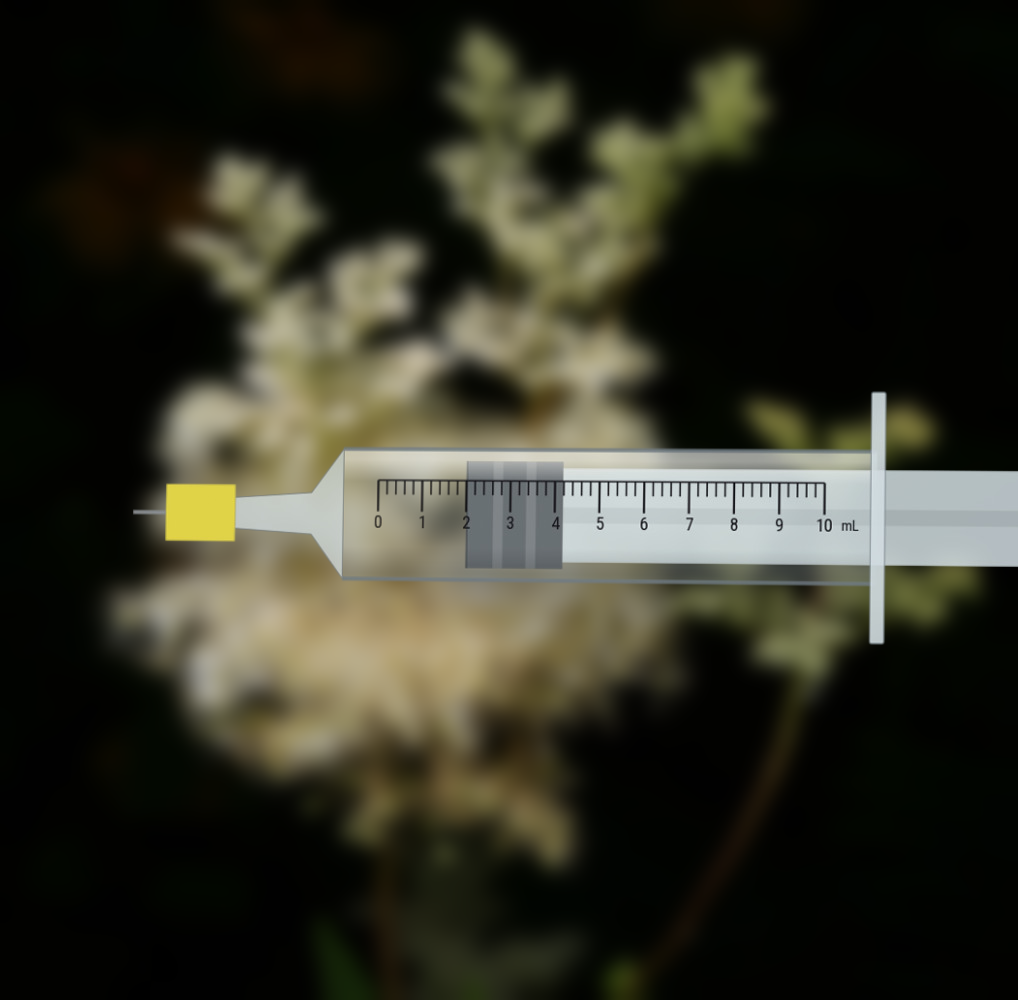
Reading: 2,mL
